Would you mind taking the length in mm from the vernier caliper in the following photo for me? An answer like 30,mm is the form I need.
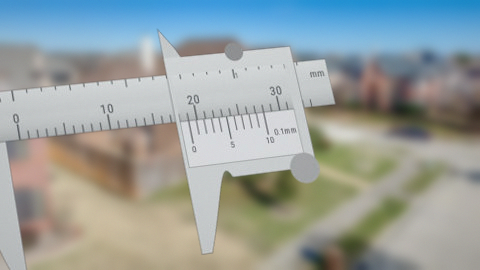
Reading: 19.0,mm
